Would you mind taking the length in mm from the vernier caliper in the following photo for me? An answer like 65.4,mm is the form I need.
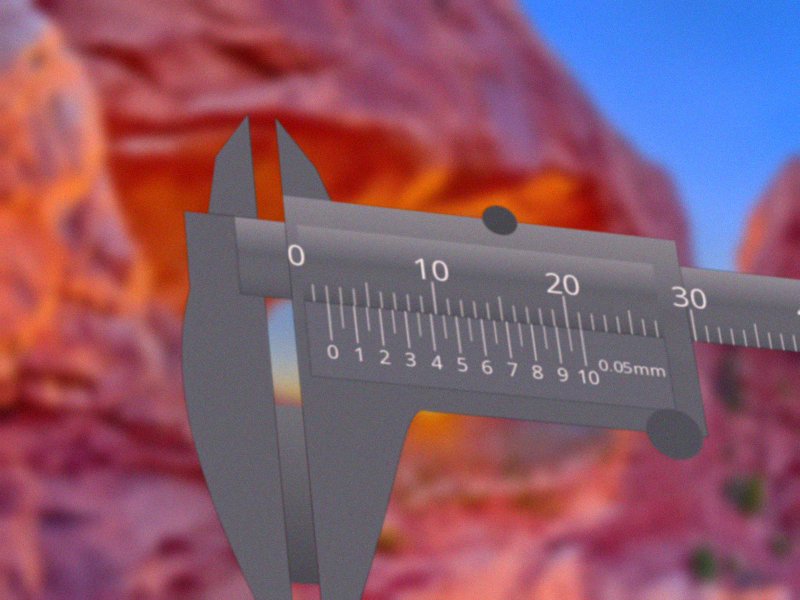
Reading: 2.0,mm
